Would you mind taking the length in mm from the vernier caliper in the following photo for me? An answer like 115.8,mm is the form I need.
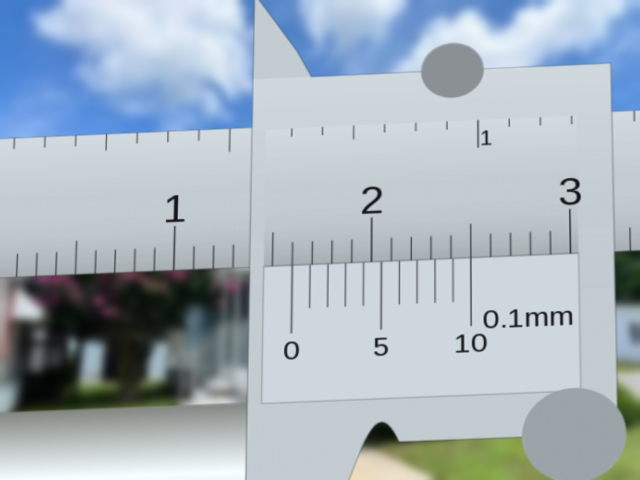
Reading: 16.0,mm
